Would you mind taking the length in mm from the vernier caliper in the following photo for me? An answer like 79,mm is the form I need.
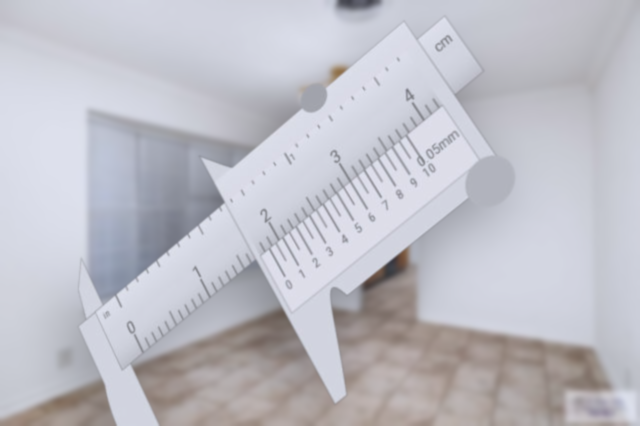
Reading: 18.6,mm
